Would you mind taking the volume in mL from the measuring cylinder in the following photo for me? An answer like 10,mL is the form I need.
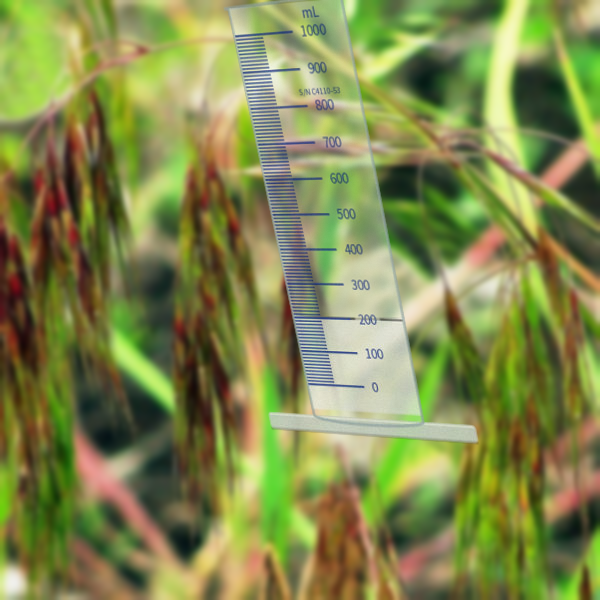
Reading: 200,mL
